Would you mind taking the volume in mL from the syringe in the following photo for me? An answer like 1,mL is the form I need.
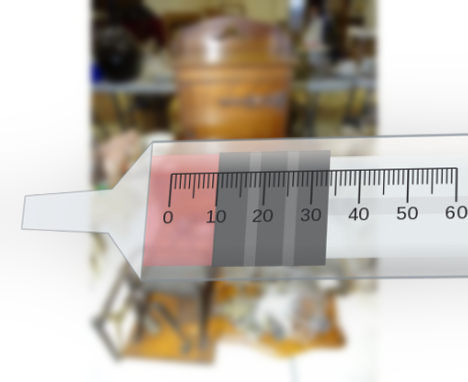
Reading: 10,mL
